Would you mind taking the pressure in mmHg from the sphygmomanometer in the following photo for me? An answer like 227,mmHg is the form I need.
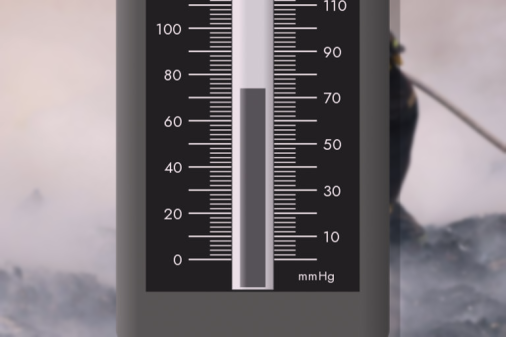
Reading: 74,mmHg
